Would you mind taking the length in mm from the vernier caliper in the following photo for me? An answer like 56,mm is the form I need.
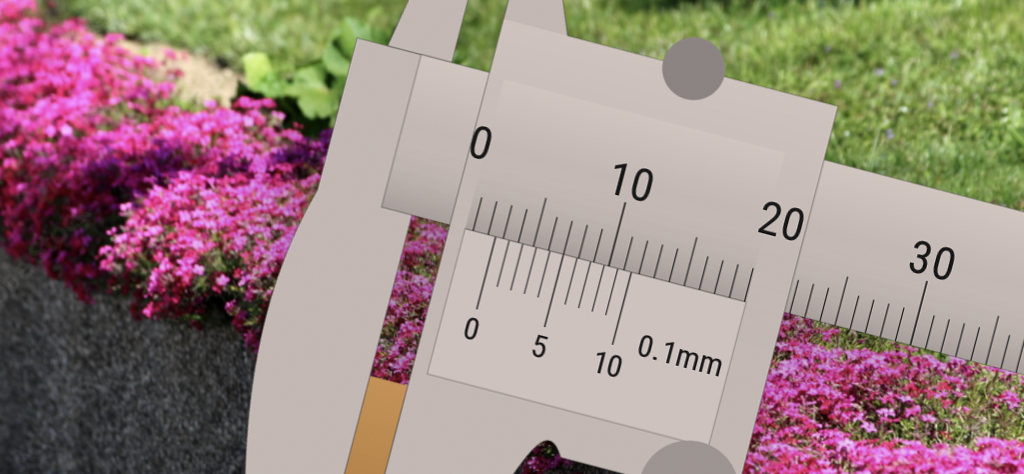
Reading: 2.5,mm
